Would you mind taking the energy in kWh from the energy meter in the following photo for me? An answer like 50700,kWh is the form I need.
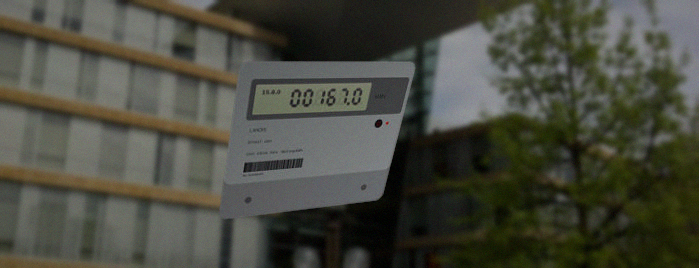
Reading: 167.0,kWh
